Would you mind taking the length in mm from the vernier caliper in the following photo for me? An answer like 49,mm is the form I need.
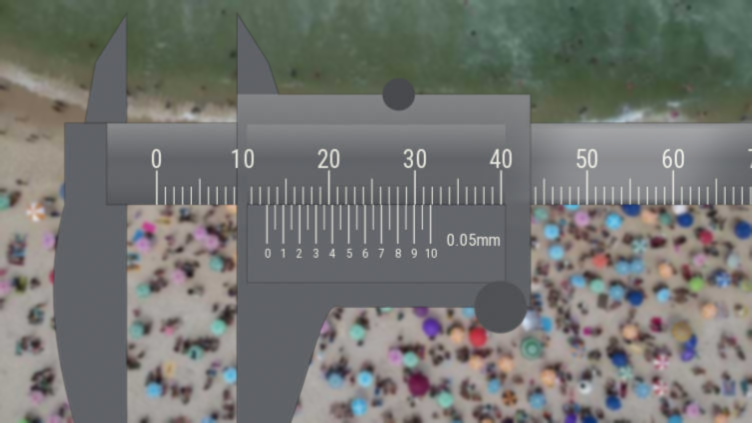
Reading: 12.8,mm
